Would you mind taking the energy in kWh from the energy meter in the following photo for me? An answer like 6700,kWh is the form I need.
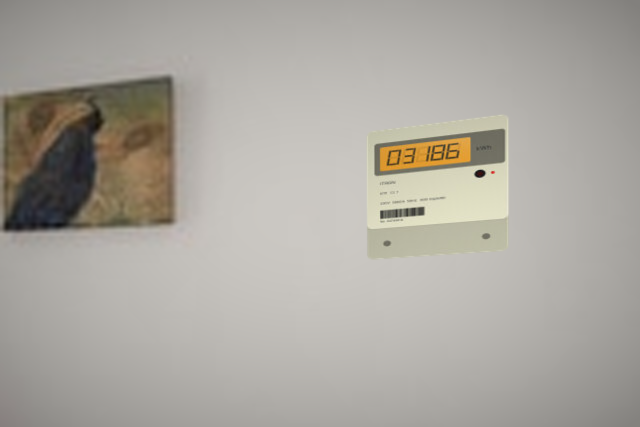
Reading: 3186,kWh
